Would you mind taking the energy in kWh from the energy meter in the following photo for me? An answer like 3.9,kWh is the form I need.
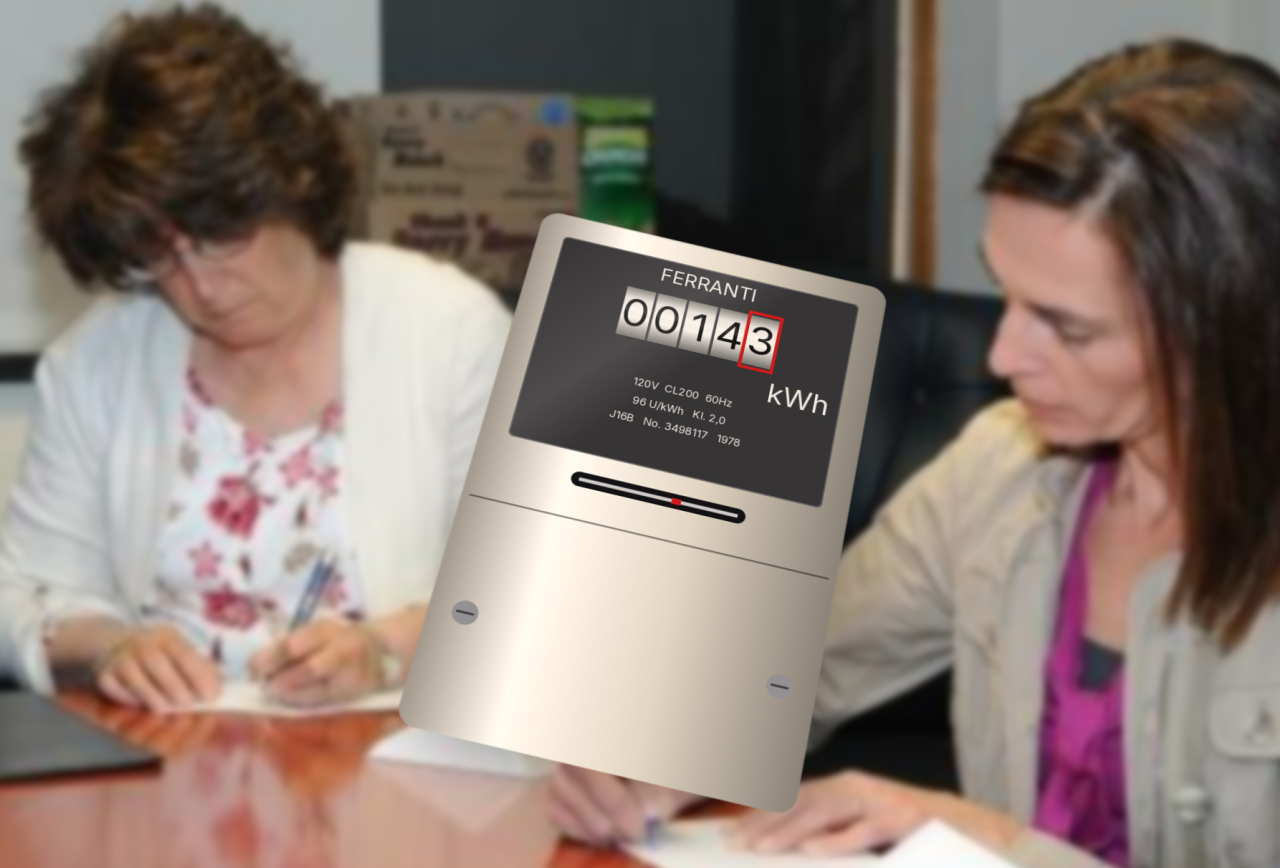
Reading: 14.3,kWh
